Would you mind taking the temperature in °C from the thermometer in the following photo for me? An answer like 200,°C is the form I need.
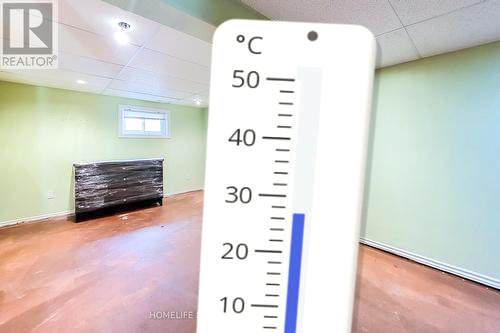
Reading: 27,°C
